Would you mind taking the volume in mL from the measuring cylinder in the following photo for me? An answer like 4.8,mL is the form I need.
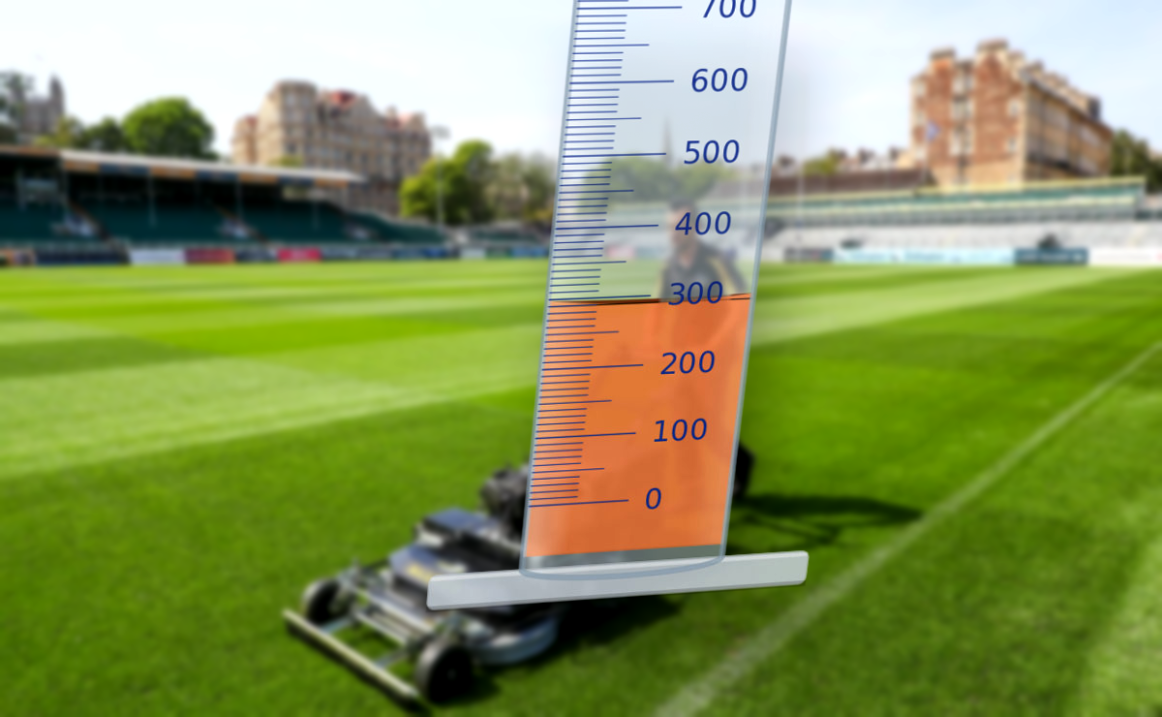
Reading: 290,mL
